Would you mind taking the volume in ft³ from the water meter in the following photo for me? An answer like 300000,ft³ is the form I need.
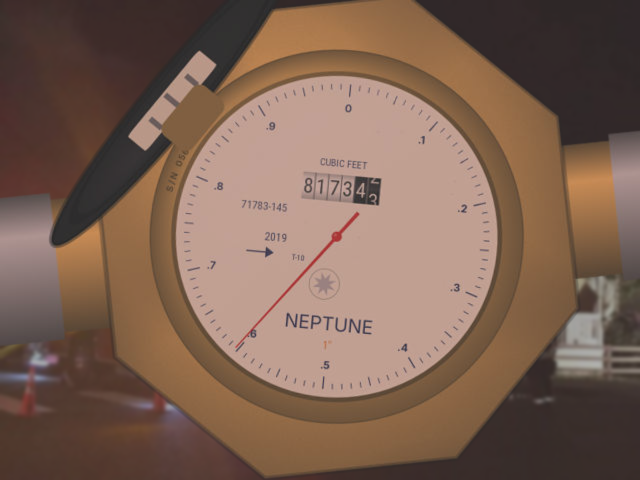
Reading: 817342.60,ft³
